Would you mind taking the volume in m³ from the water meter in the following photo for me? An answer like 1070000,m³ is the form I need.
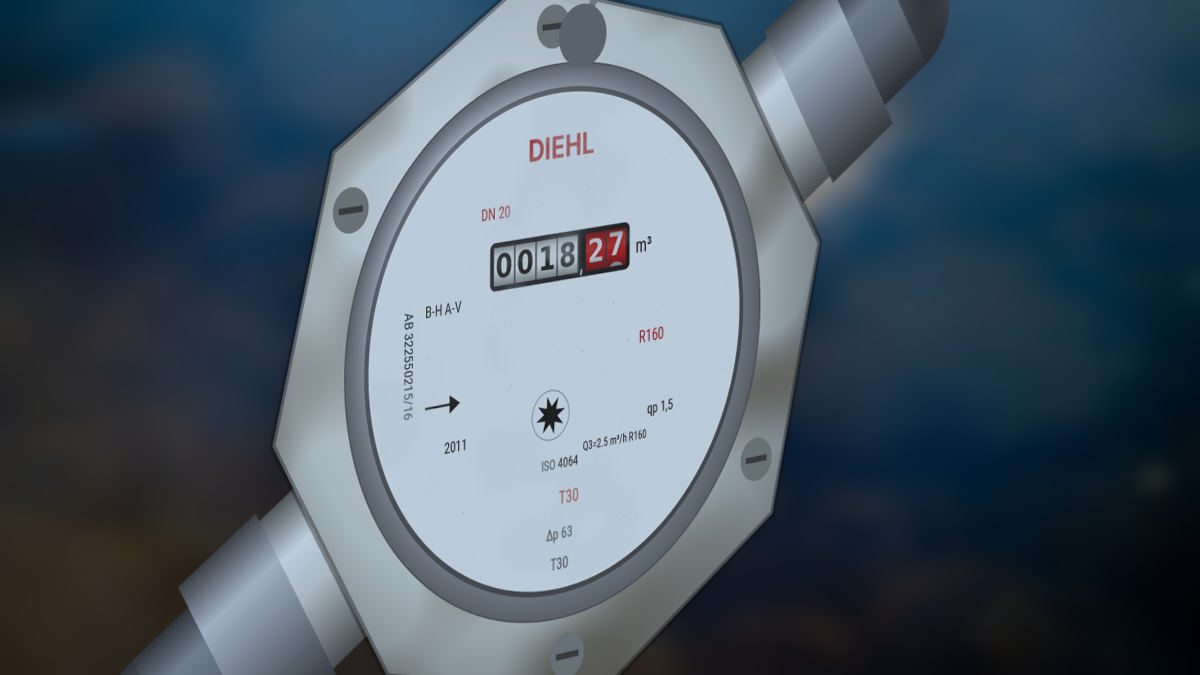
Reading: 18.27,m³
